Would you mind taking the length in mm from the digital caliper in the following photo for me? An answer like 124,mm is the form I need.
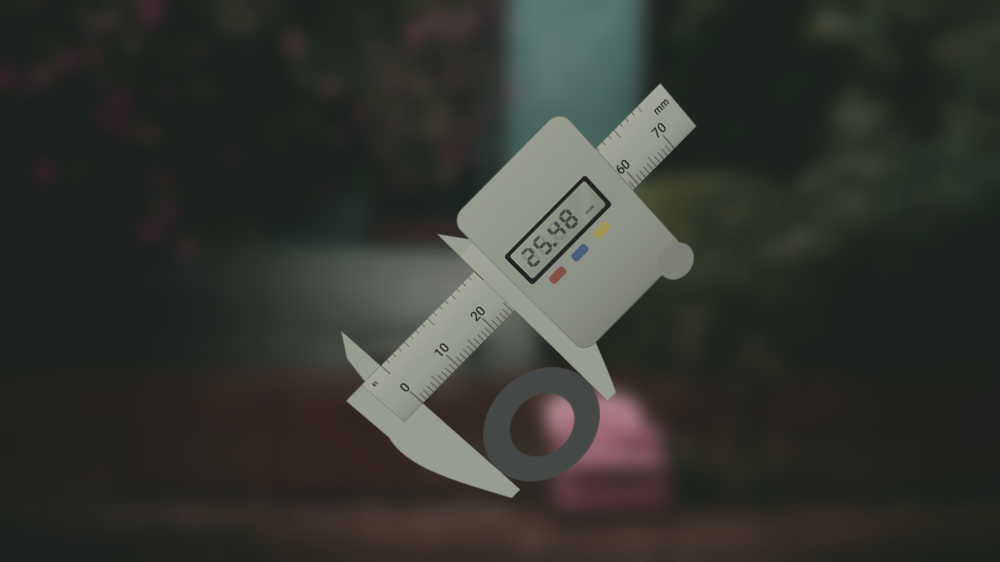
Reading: 25.48,mm
